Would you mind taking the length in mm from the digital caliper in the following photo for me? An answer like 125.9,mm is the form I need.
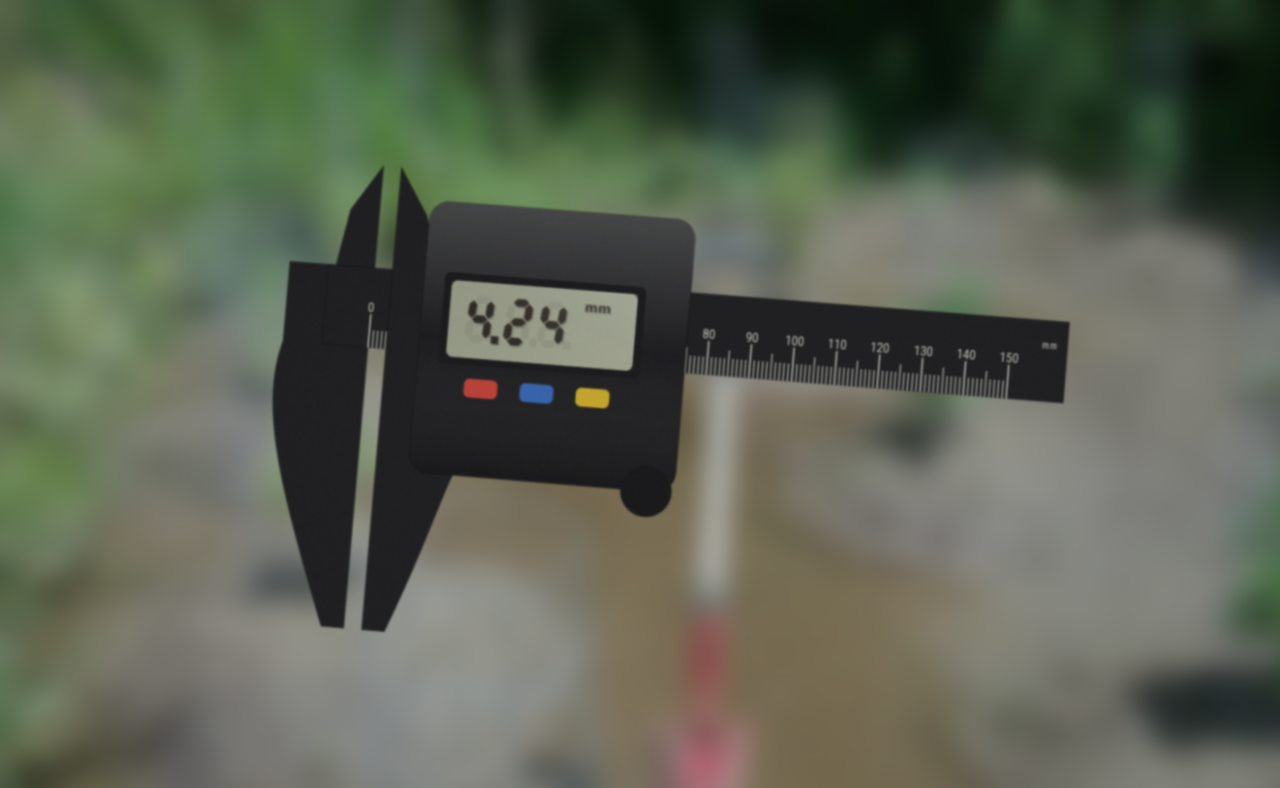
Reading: 4.24,mm
